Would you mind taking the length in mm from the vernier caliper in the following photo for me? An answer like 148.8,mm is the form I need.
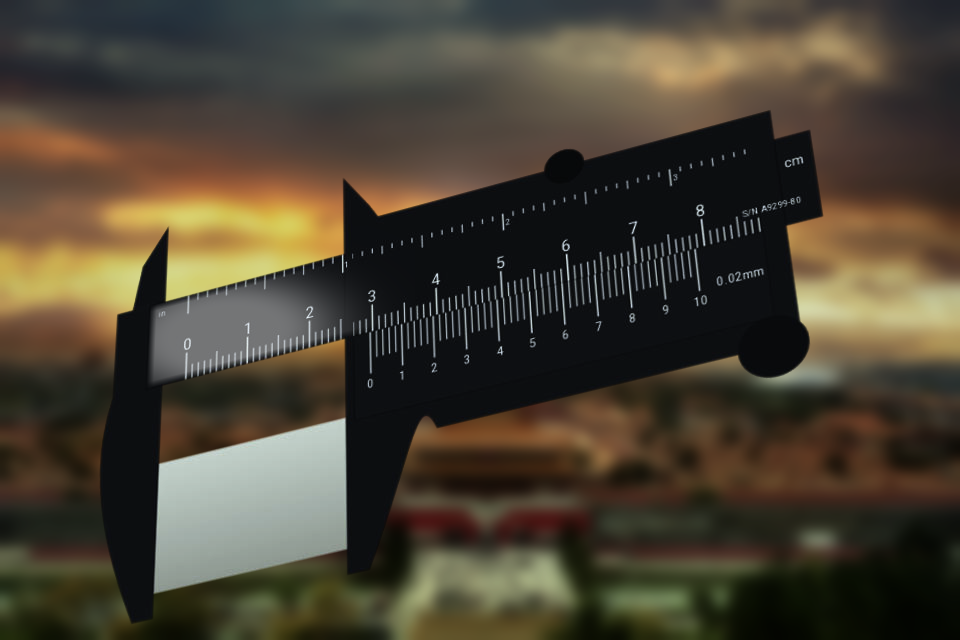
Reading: 29.6,mm
